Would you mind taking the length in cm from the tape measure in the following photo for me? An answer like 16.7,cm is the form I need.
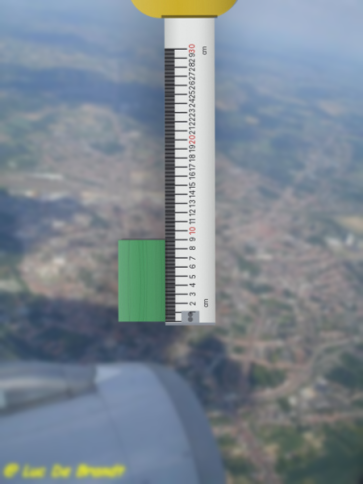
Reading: 9,cm
